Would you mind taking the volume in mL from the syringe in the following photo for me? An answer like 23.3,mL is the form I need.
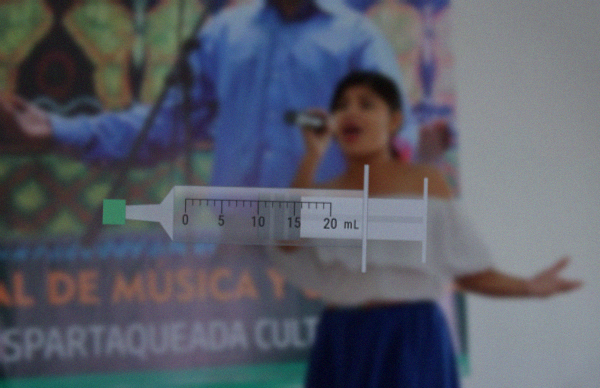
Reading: 10,mL
